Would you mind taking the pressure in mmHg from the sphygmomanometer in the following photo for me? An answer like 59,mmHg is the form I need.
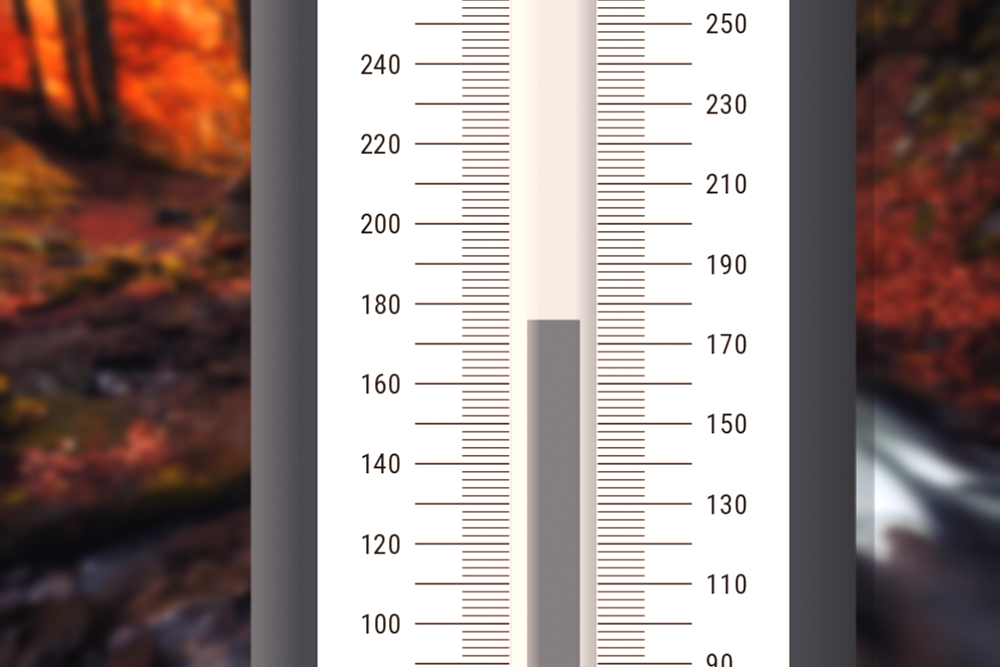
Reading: 176,mmHg
